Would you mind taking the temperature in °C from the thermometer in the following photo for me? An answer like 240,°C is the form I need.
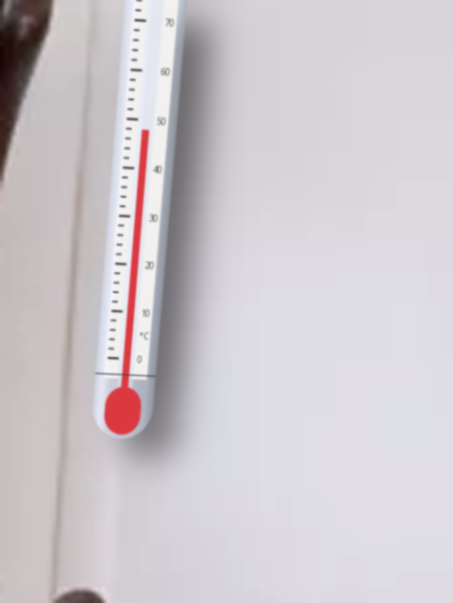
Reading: 48,°C
